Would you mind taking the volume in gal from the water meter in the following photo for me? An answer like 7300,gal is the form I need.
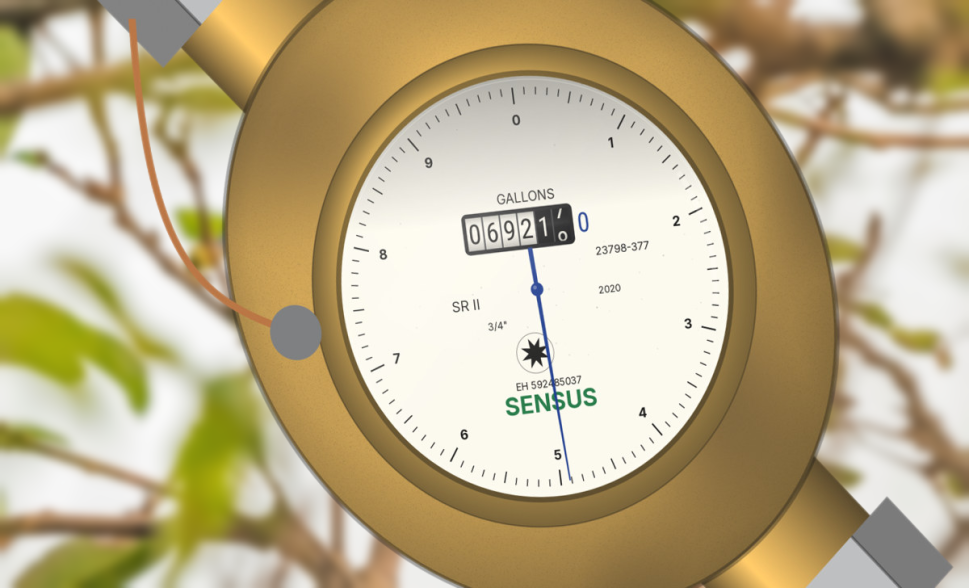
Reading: 692174.9,gal
